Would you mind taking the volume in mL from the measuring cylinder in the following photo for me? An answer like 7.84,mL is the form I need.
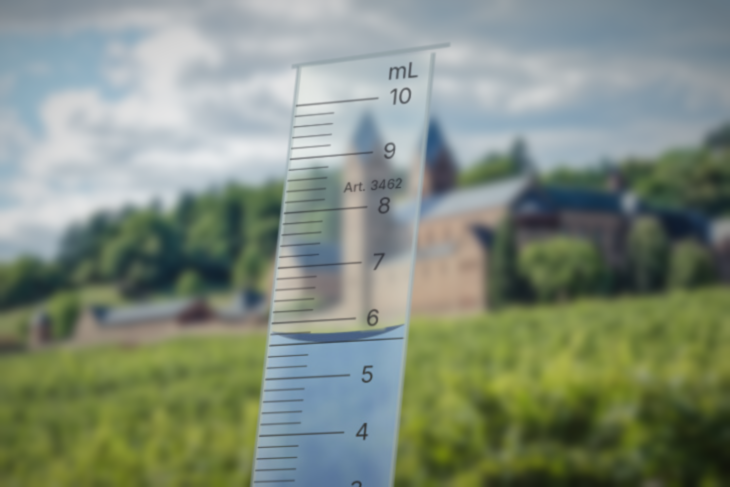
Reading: 5.6,mL
